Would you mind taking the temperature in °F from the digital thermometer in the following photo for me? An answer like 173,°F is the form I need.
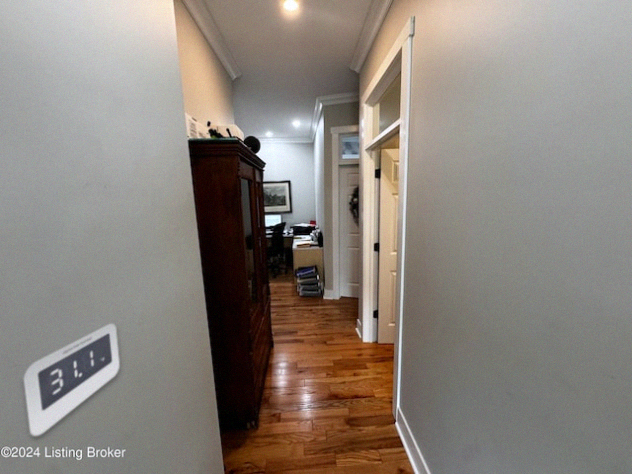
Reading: 31.1,°F
